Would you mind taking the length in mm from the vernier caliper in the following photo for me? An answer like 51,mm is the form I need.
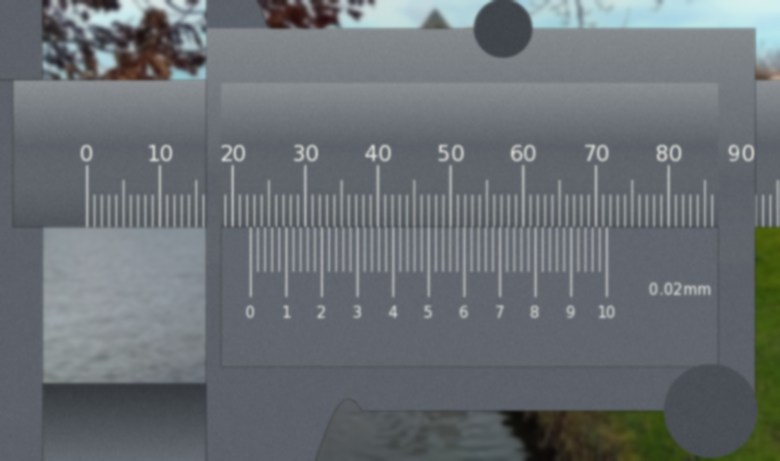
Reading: 22.5,mm
